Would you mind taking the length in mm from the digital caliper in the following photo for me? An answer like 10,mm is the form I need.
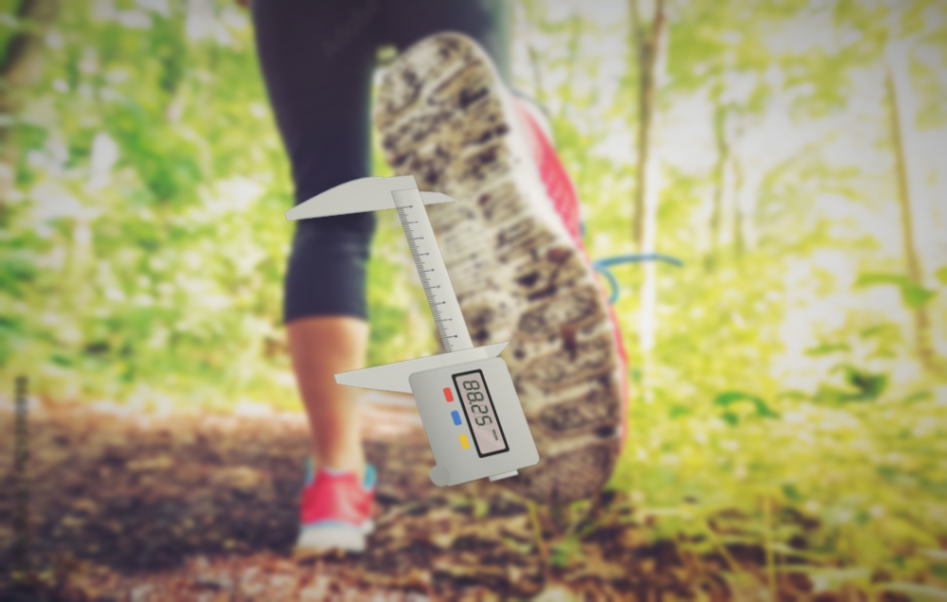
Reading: 88.25,mm
